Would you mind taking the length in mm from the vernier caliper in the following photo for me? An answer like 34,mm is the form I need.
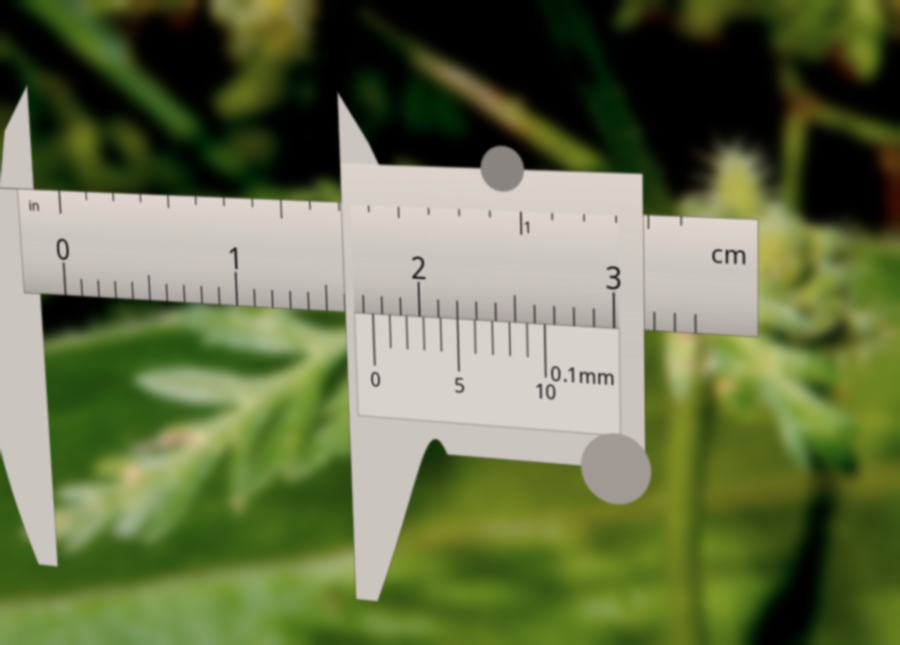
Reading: 17.5,mm
